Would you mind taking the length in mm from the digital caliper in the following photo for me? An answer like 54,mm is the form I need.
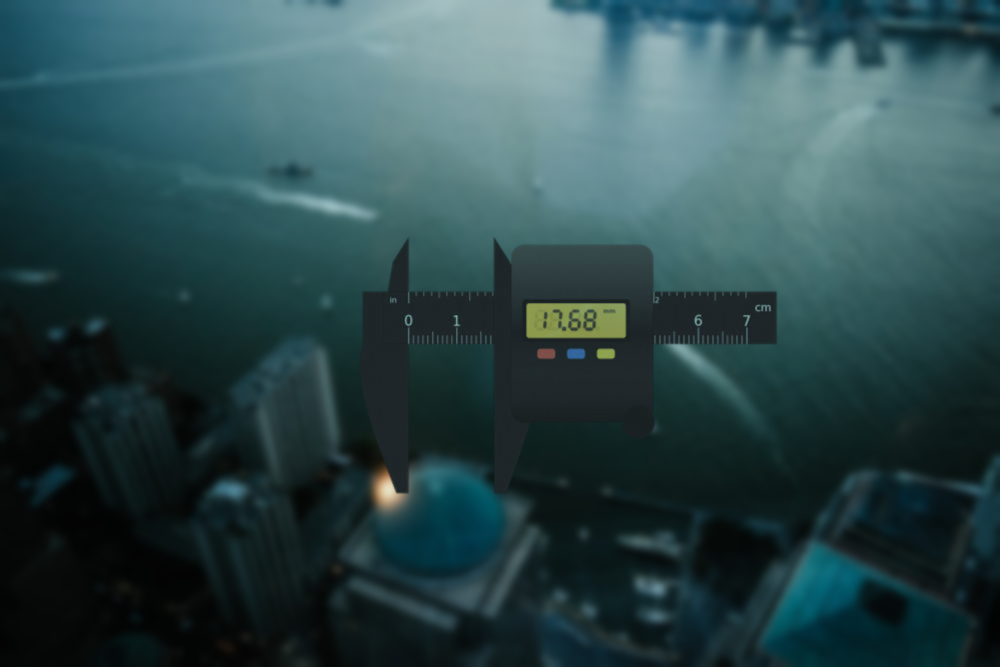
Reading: 17.68,mm
